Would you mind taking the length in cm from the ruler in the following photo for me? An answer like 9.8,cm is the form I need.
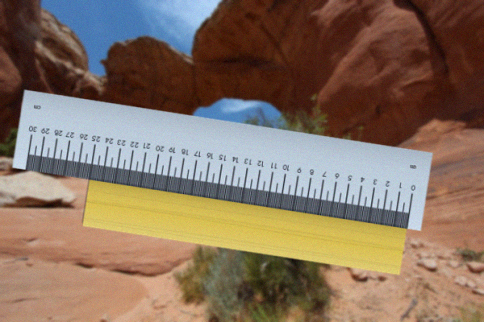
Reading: 25,cm
